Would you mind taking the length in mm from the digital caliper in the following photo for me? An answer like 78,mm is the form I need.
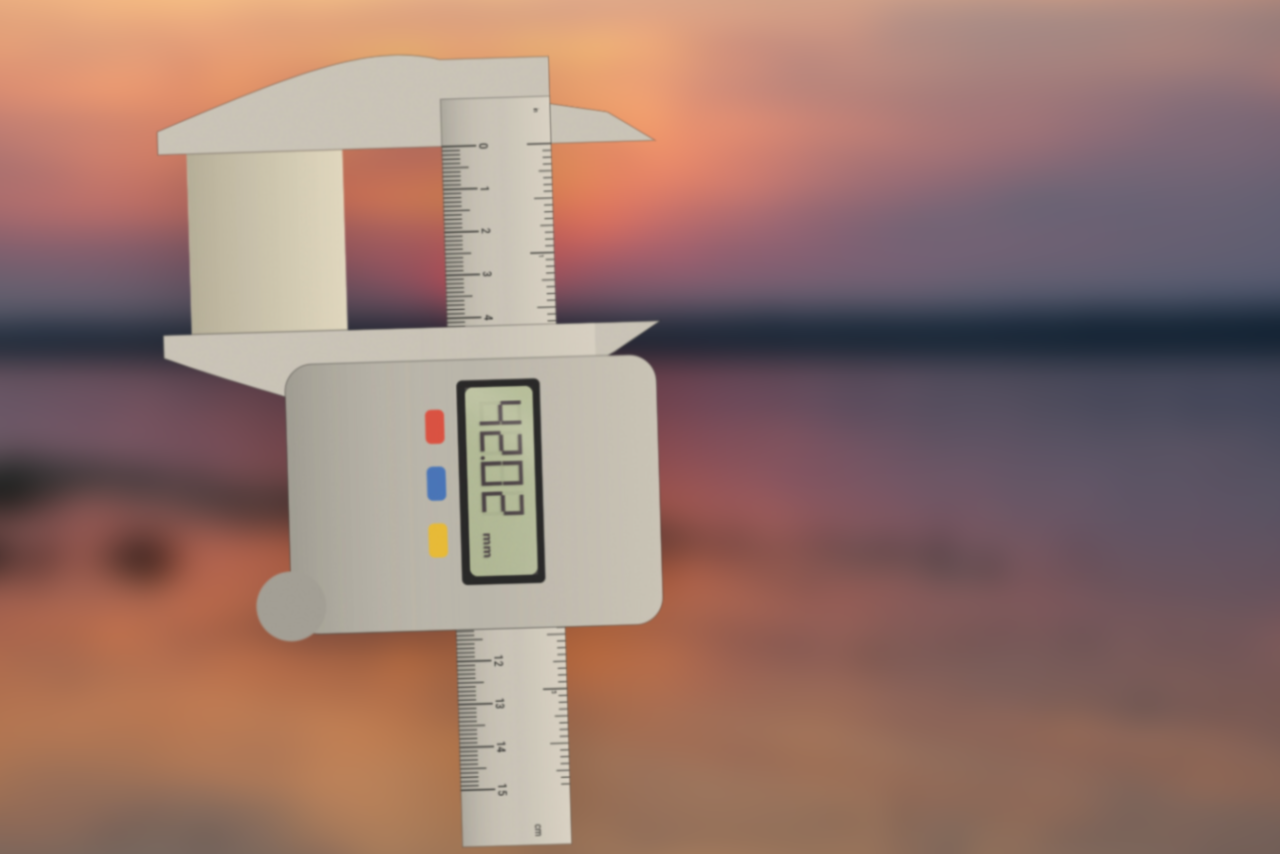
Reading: 42.02,mm
